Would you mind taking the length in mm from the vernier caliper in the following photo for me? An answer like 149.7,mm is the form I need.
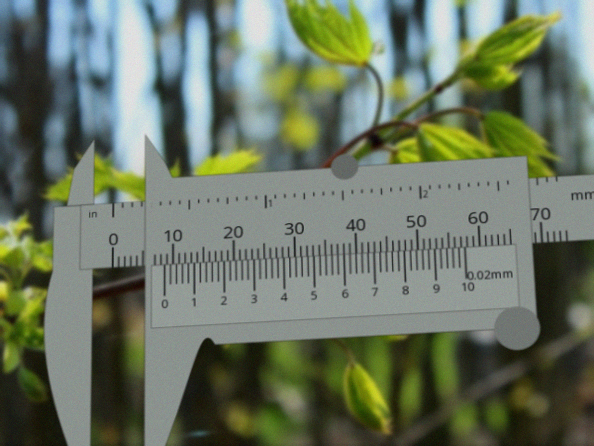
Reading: 8.6,mm
